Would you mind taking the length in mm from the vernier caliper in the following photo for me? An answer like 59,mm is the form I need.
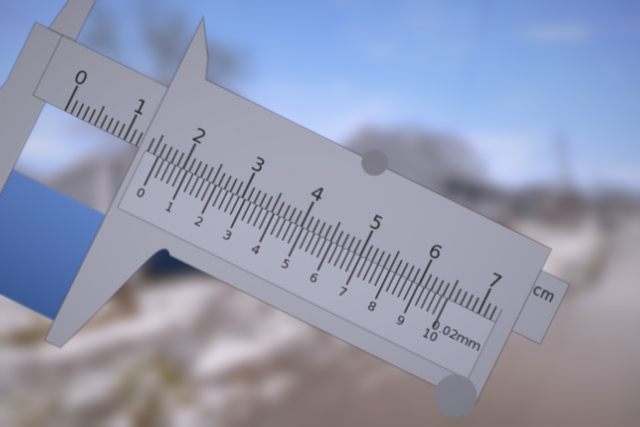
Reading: 15.8,mm
